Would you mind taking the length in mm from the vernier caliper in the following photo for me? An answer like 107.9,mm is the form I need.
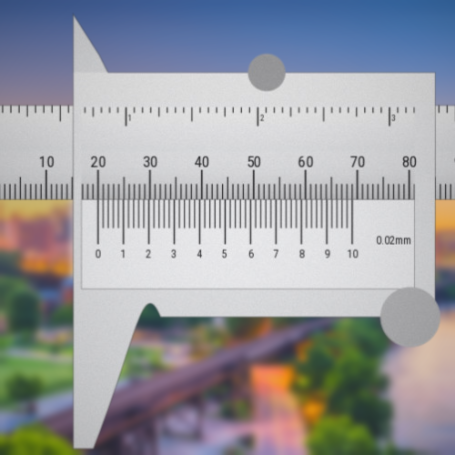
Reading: 20.0,mm
